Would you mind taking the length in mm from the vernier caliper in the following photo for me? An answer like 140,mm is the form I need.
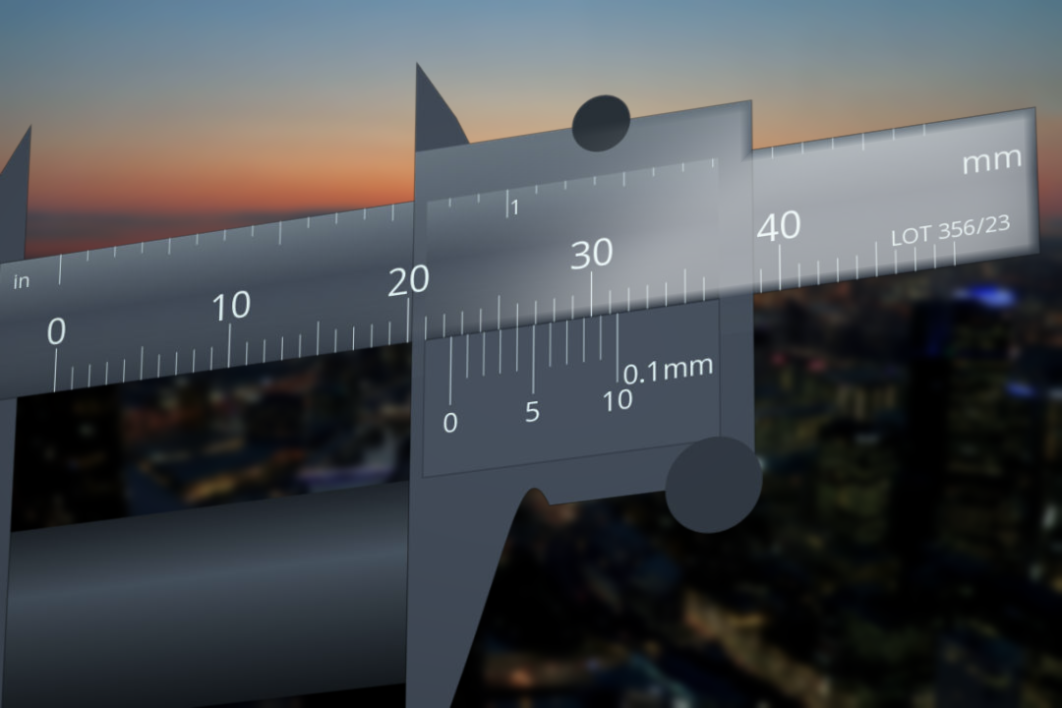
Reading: 22.4,mm
